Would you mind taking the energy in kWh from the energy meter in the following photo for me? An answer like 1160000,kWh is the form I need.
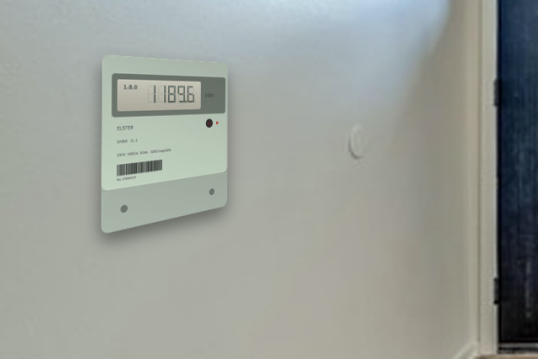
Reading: 1189.6,kWh
